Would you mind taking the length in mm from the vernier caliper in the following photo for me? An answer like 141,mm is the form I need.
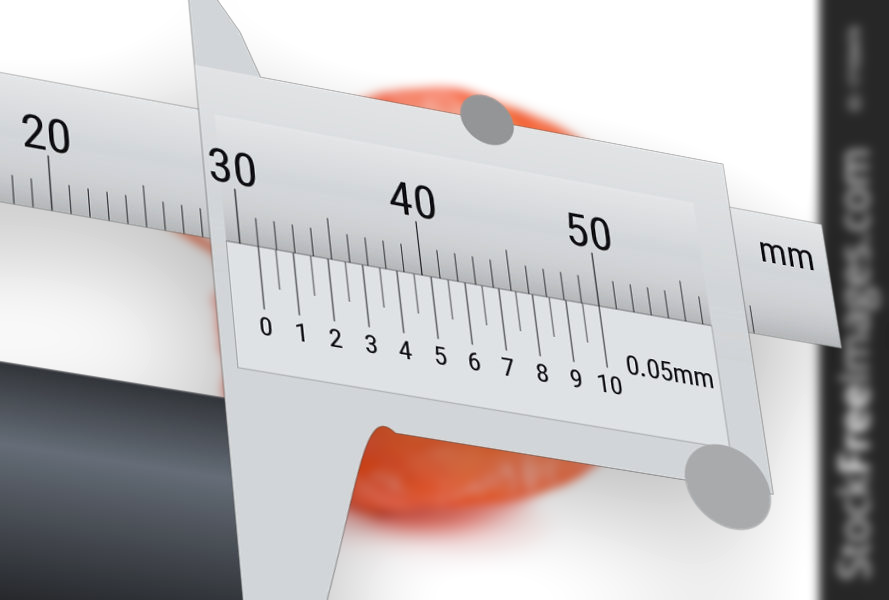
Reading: 31.0,mm
